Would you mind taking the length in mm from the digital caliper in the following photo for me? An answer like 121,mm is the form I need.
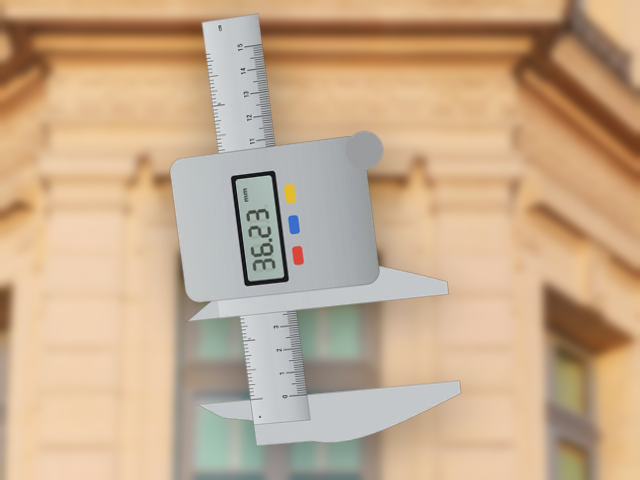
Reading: 36.23,mm
